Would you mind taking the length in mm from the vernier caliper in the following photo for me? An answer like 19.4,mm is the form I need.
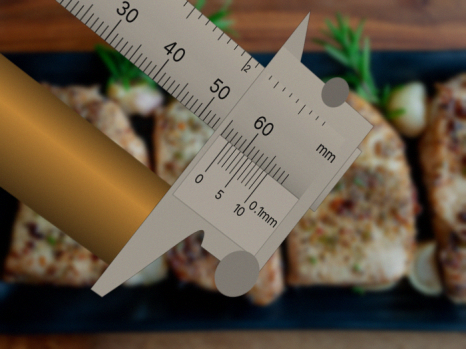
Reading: 56.8,mm
